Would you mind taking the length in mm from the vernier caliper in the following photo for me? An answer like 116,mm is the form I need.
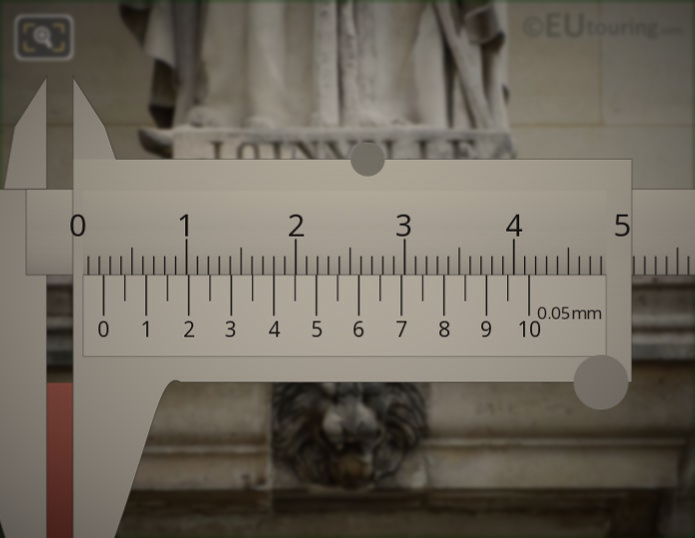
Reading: 2.4,mm
